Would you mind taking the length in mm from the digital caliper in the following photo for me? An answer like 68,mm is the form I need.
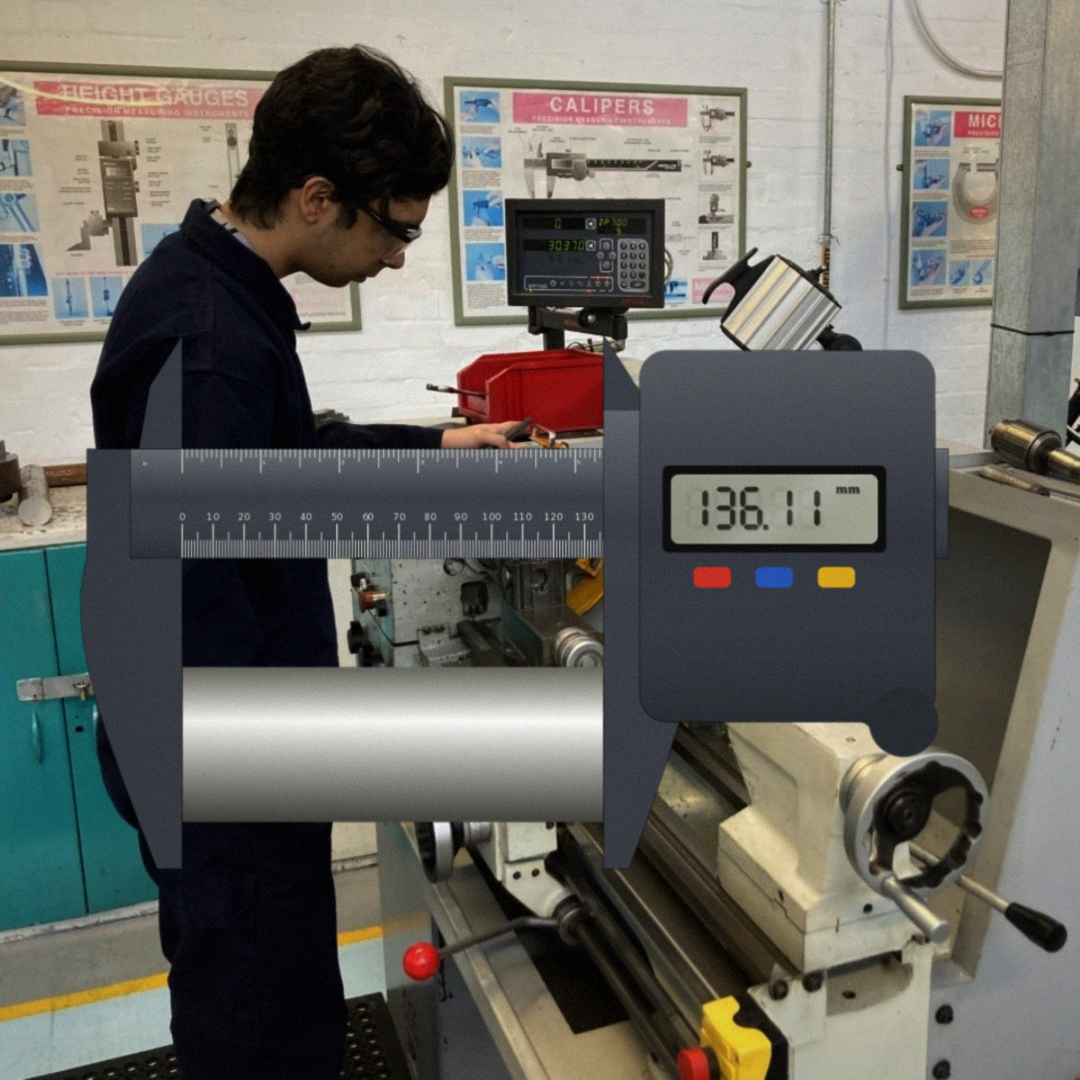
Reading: 136.11,mm
